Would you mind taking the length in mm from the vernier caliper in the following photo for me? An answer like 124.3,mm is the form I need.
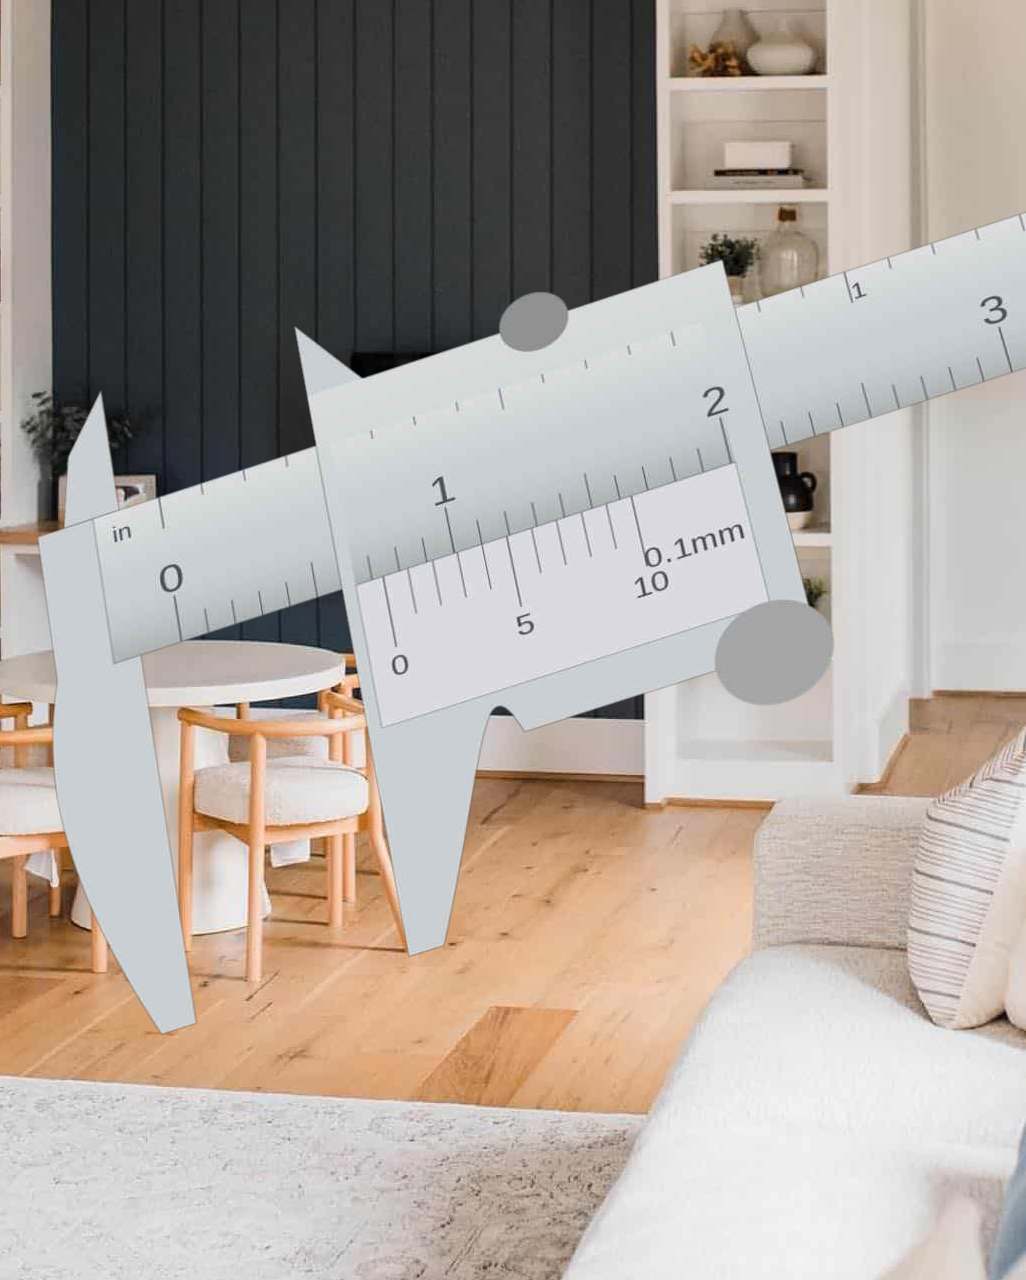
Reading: 7.4,mm
